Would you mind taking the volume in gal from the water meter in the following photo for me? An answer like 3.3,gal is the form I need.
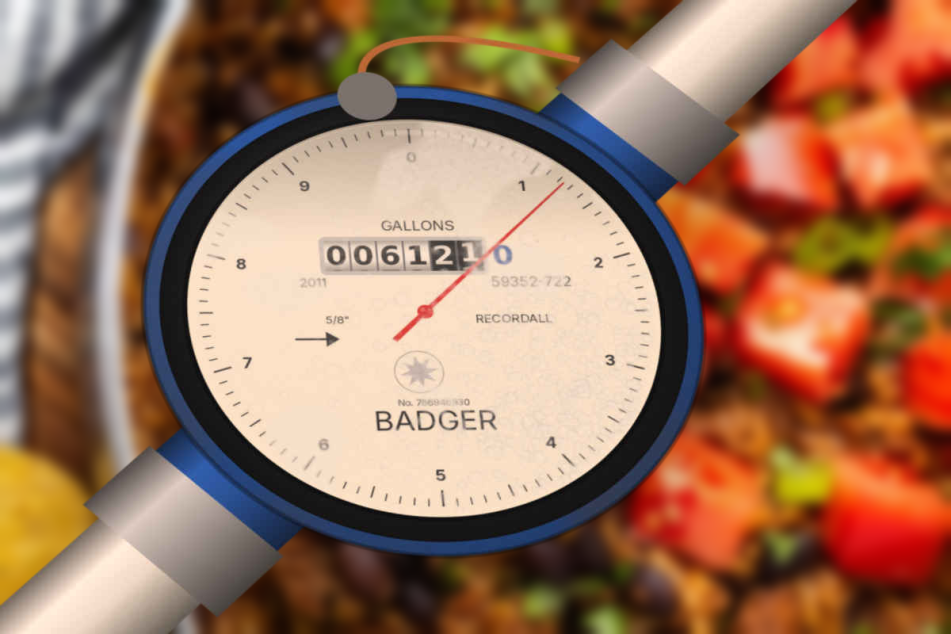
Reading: 61211.2,gal
